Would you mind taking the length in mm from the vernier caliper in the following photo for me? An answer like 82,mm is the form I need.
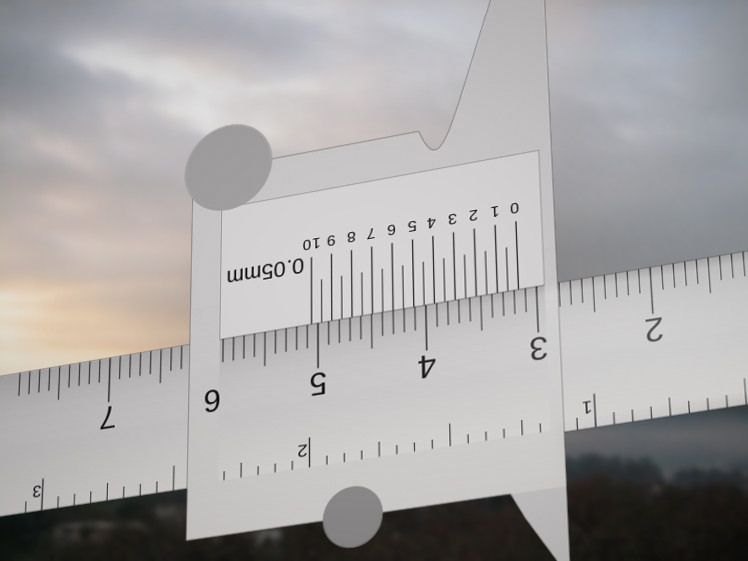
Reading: 31.6,mm
